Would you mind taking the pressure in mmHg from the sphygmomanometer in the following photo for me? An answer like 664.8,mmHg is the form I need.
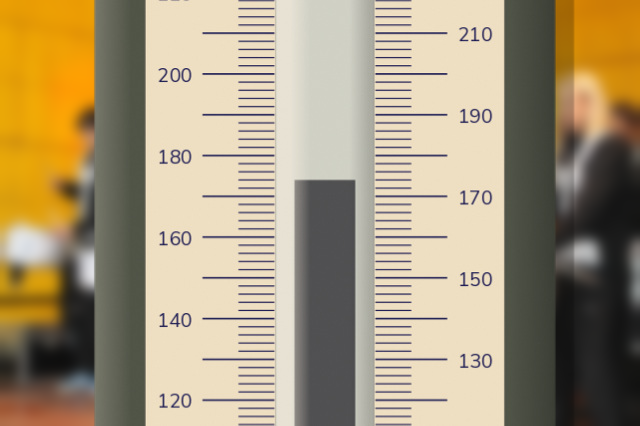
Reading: 174,mmHg
